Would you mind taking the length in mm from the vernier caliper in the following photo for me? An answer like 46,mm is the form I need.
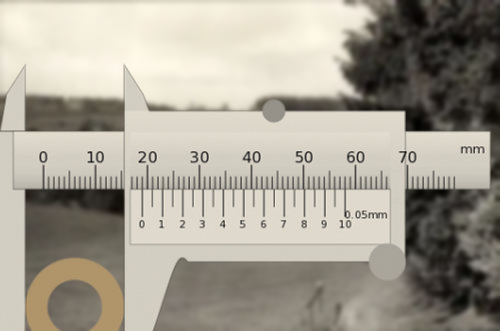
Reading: 19.0,mm
